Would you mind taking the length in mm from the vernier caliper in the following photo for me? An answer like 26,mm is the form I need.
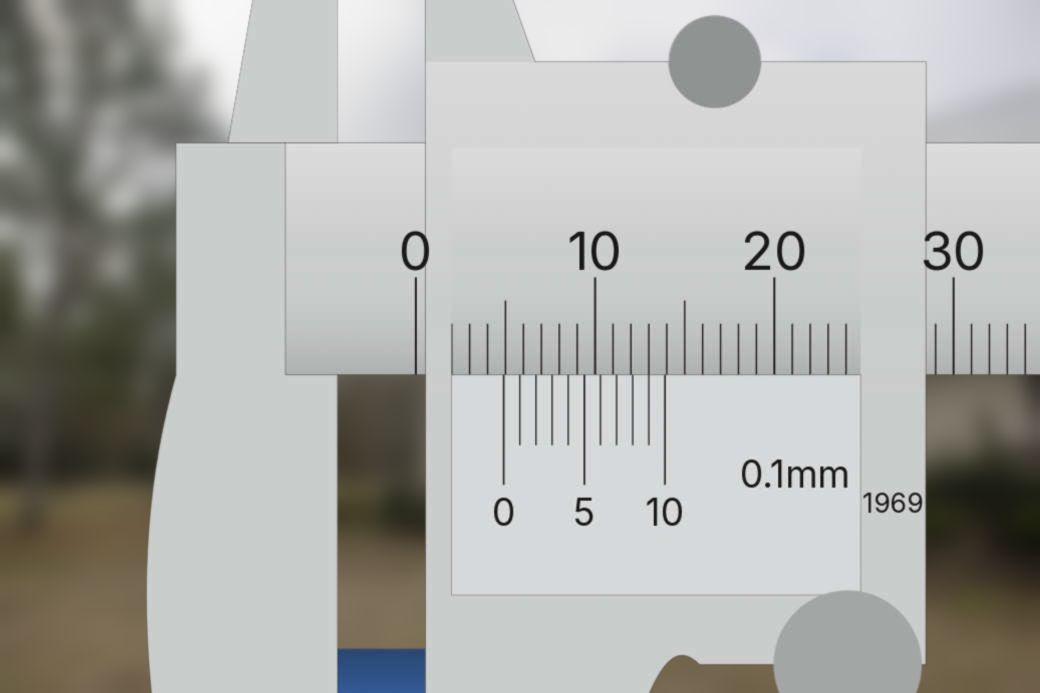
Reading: 4.9,mm
